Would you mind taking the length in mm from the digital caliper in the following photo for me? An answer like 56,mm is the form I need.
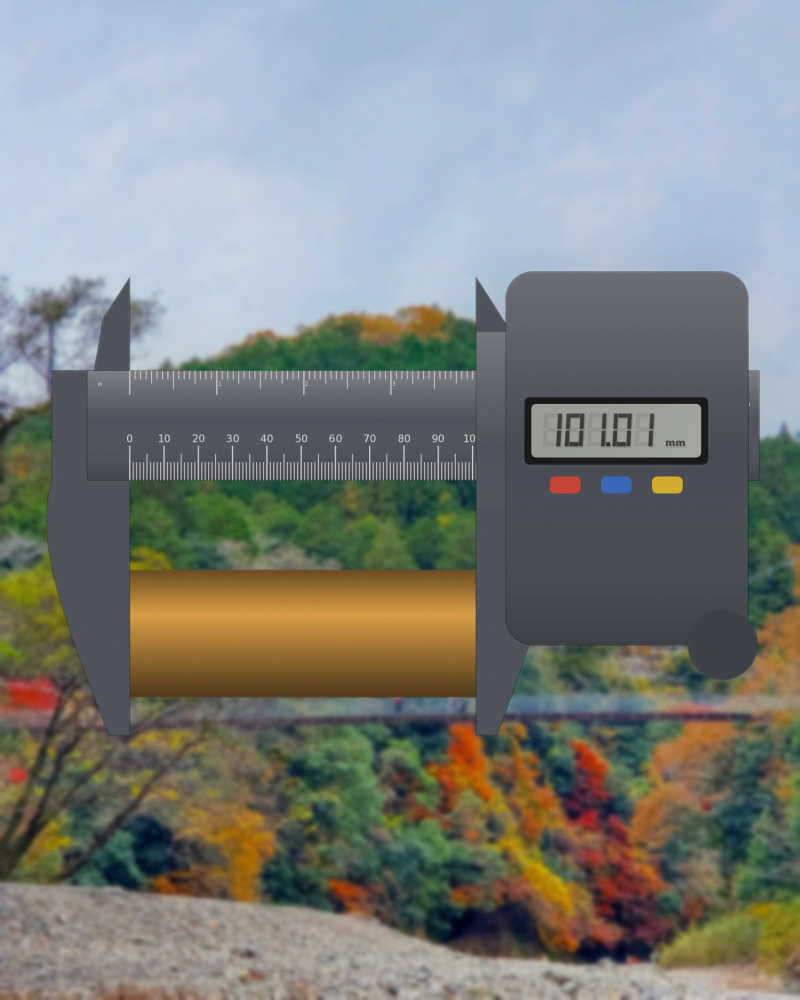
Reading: 101.01,mm
